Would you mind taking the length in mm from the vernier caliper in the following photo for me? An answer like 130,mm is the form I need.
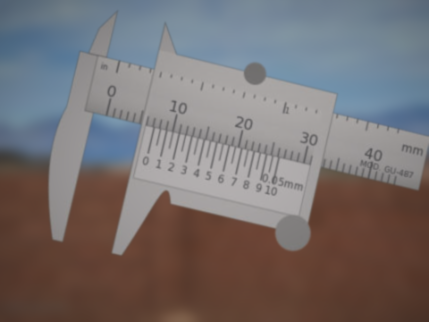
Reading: 7.2,mm
